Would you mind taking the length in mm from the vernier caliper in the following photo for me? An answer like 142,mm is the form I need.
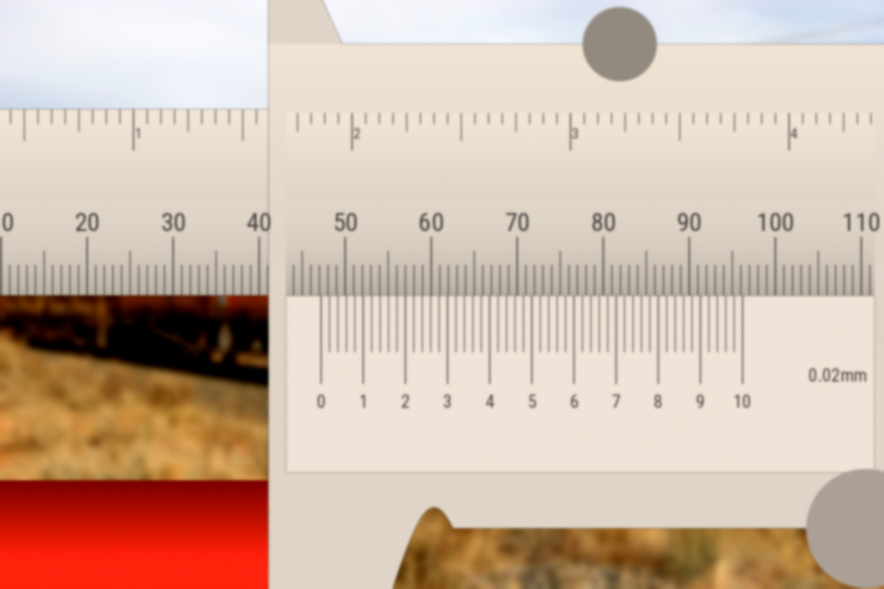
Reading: 47.2,mm
